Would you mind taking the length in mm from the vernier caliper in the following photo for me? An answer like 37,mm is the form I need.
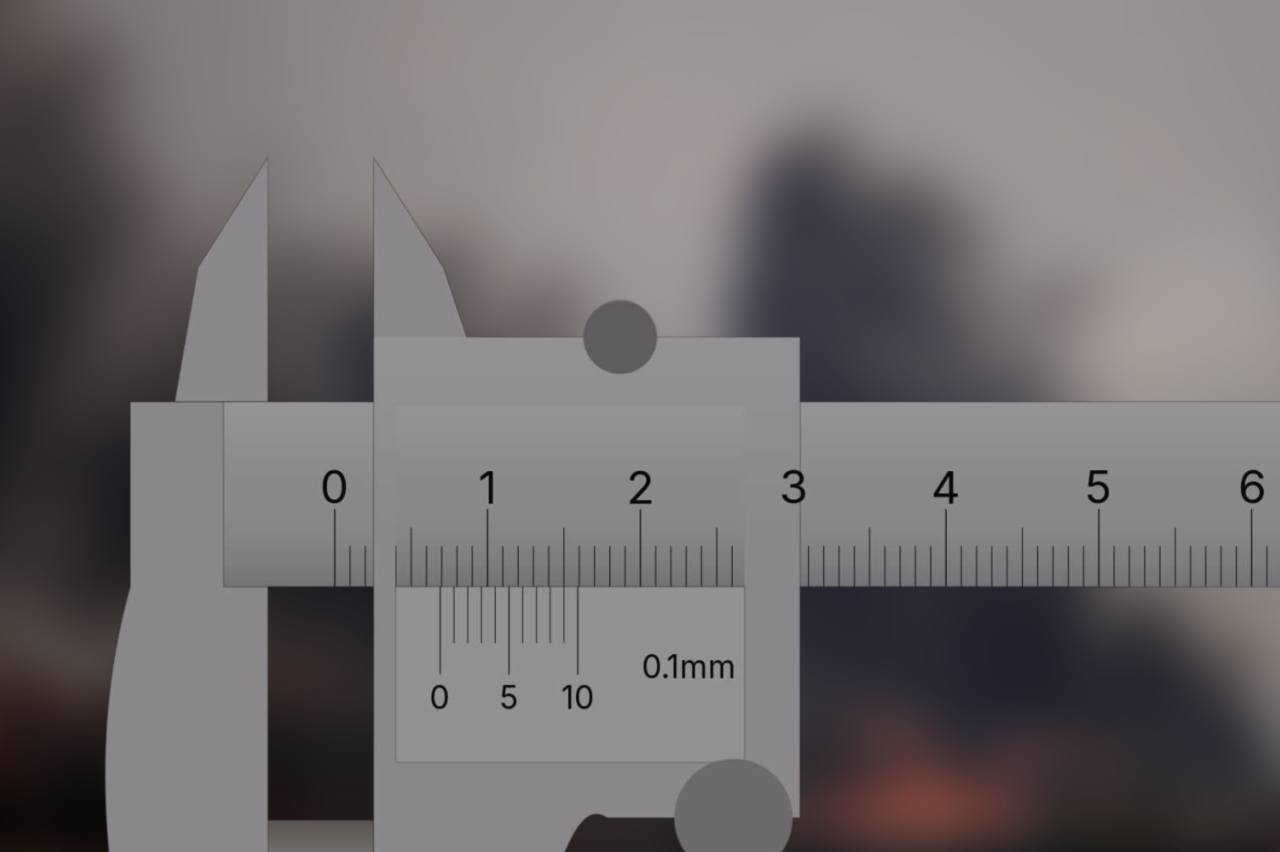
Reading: 6.9,mm
